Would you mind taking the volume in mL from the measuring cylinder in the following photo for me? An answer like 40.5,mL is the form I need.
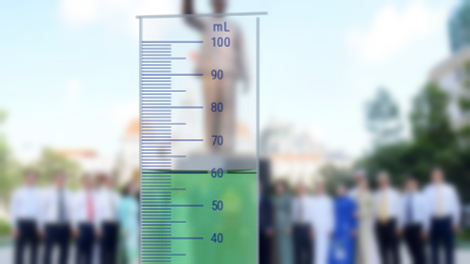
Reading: 60,mL
